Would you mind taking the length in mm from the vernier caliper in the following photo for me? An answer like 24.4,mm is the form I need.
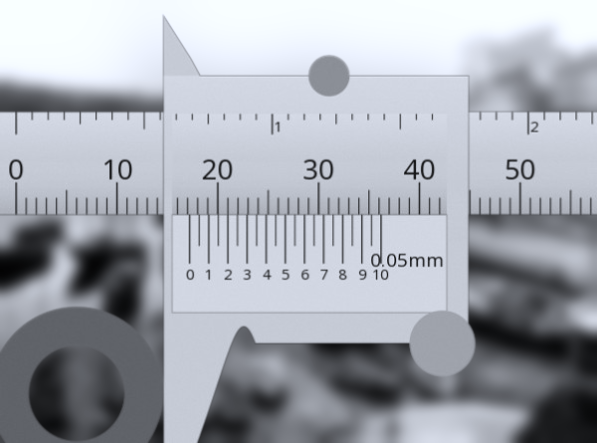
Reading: 17.2,mm
